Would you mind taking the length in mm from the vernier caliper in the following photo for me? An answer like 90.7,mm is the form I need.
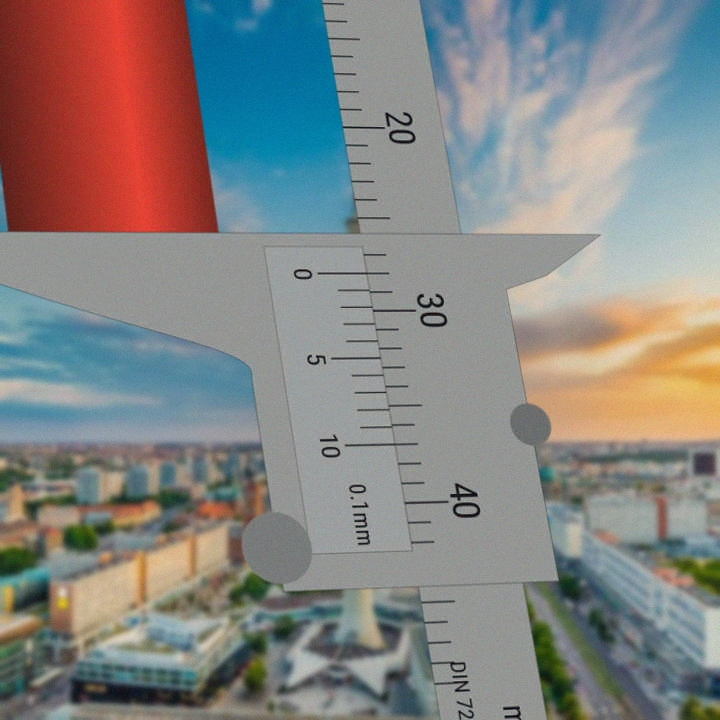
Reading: 28.0,mm
